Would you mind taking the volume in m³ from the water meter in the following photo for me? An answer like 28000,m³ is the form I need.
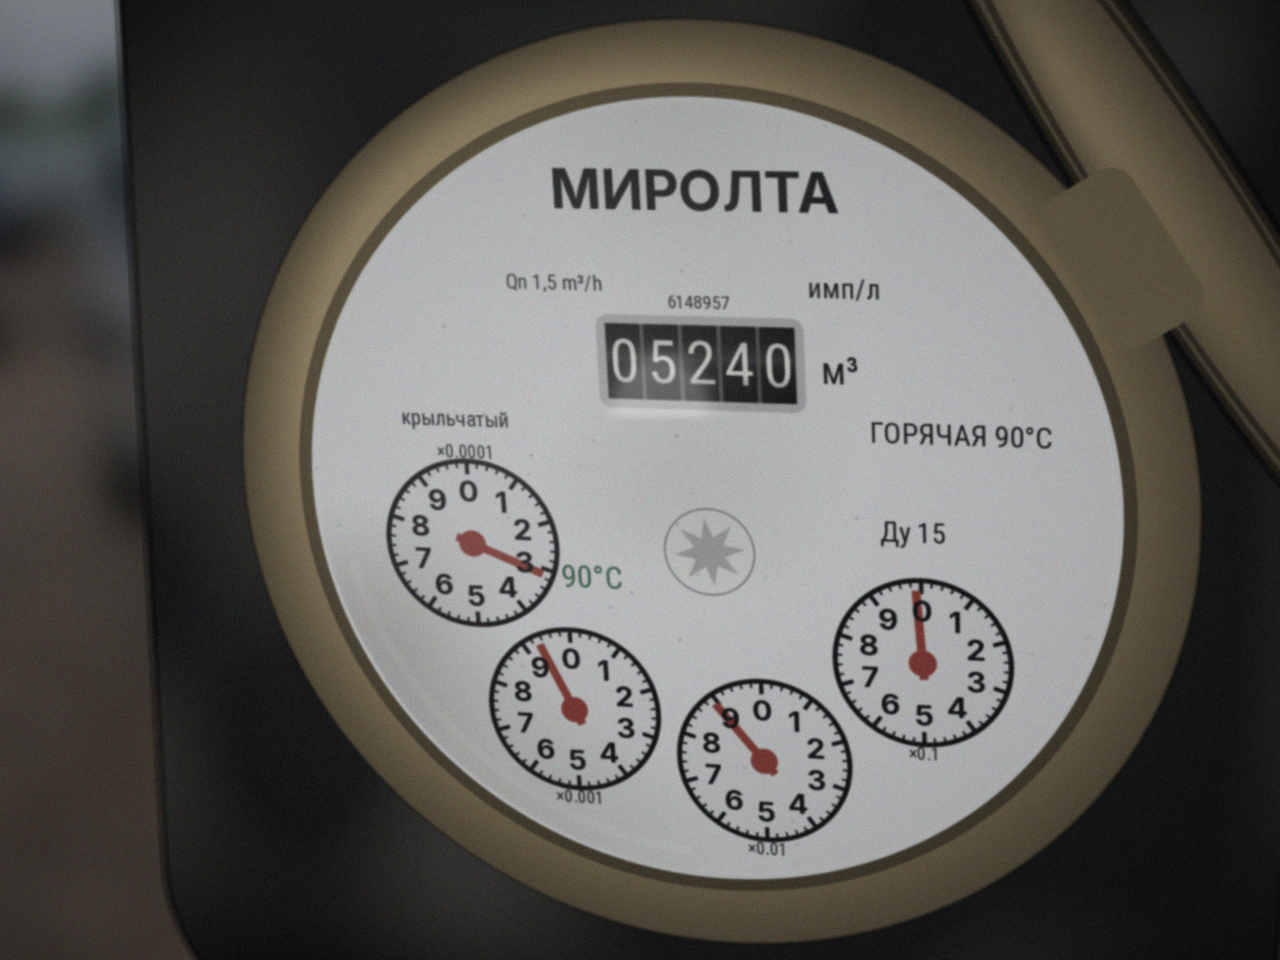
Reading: 5239.9893,m³
